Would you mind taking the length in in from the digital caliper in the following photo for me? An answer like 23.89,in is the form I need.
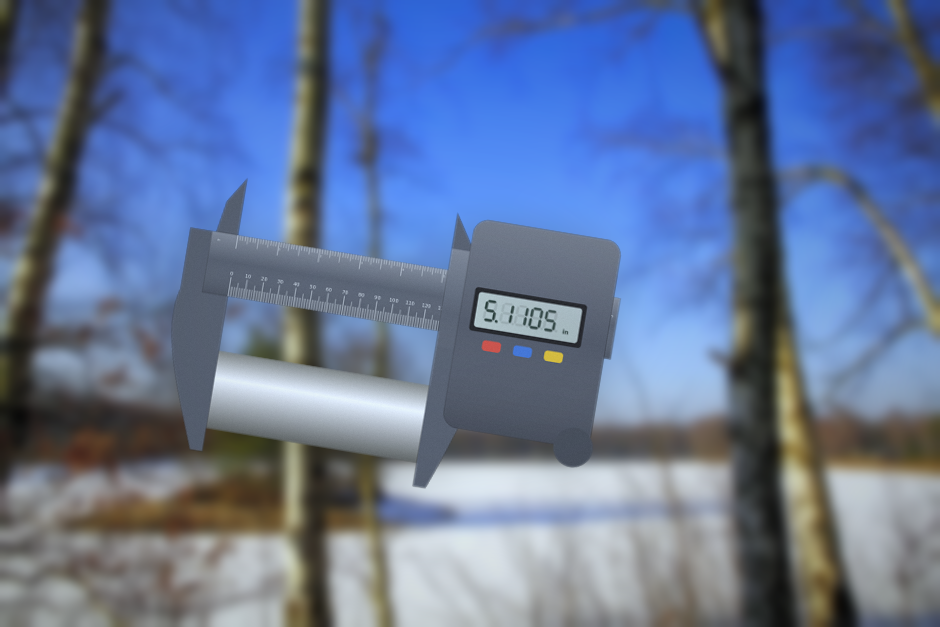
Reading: 5.1105,in
